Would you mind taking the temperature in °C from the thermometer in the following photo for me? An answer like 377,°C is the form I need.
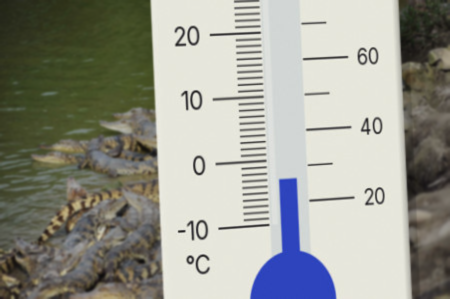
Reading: -3,°C
